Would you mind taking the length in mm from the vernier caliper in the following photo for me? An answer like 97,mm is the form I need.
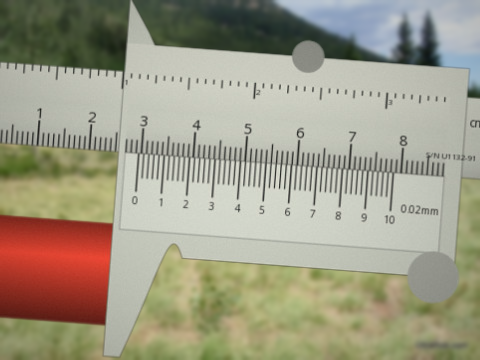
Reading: 29.5,mm
